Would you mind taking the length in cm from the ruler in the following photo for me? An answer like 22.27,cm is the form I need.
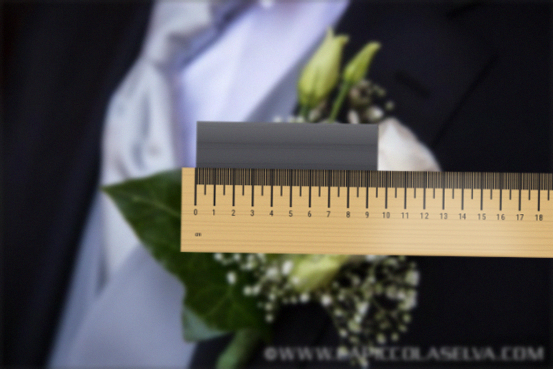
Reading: 9.5,cm
